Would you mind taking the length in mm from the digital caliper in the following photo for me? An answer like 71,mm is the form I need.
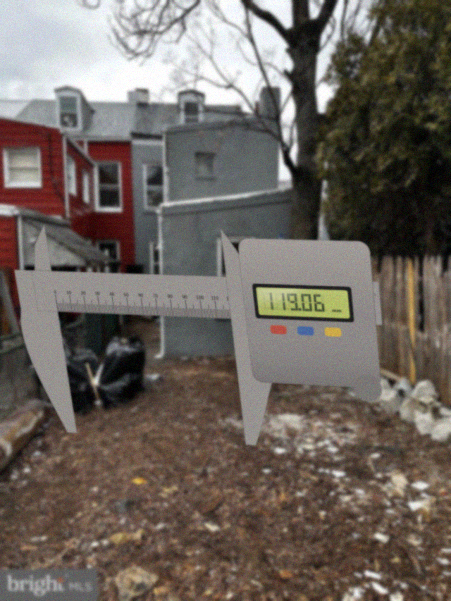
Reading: 119.06,mm
